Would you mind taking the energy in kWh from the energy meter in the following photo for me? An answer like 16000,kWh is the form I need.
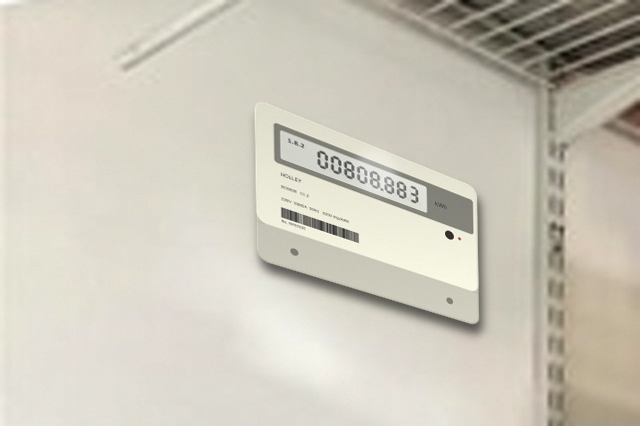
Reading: 808.883,kWh
